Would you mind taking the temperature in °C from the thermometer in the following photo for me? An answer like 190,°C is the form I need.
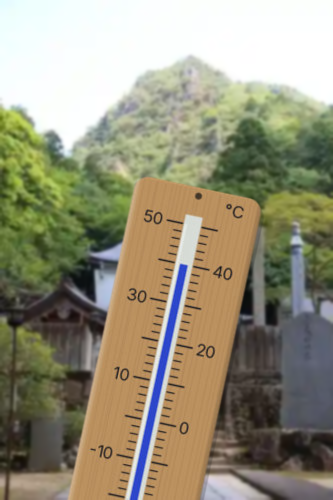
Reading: 40,°C
